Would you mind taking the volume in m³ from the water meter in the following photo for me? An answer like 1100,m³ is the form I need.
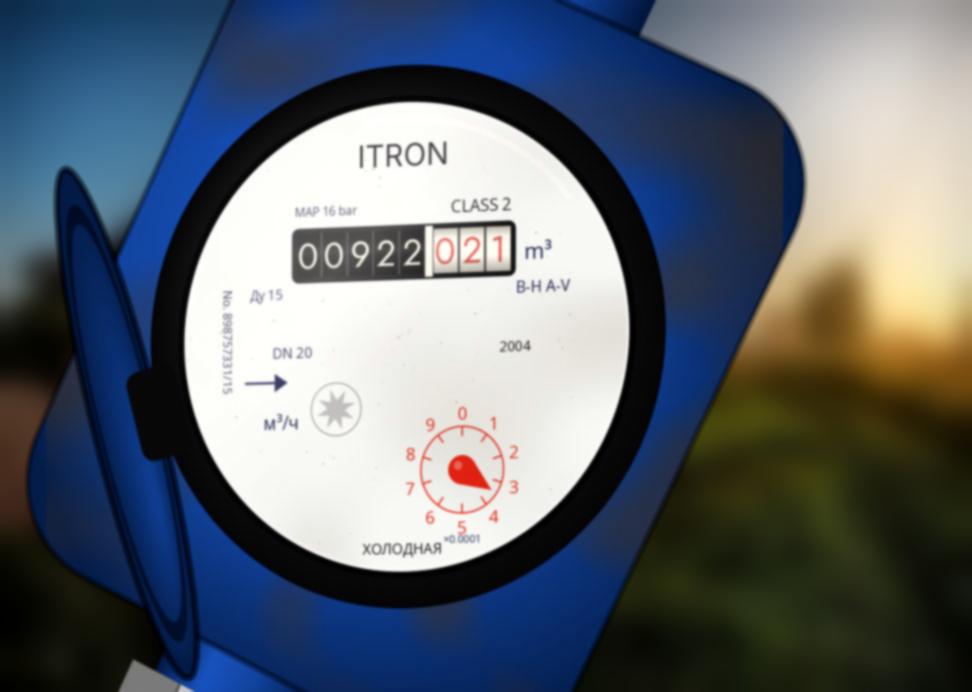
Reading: 922.0213,m³
